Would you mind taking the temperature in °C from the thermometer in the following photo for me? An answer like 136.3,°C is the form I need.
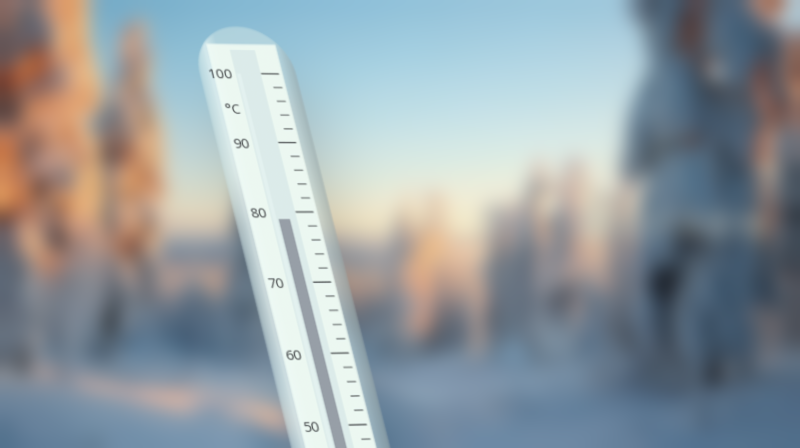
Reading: 79,°C
